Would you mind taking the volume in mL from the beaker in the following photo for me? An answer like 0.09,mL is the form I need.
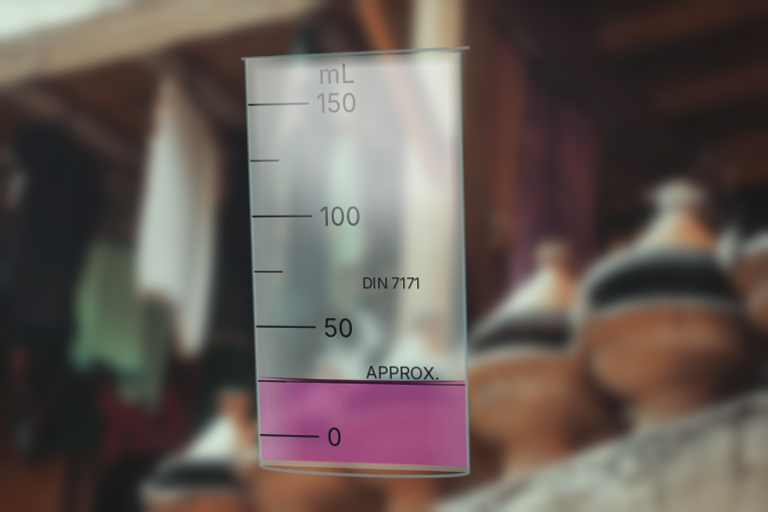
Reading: 25,mL
